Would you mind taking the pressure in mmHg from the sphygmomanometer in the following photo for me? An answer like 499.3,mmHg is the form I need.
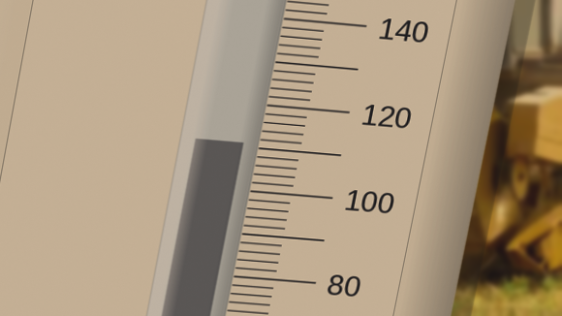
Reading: 111,mmHg
